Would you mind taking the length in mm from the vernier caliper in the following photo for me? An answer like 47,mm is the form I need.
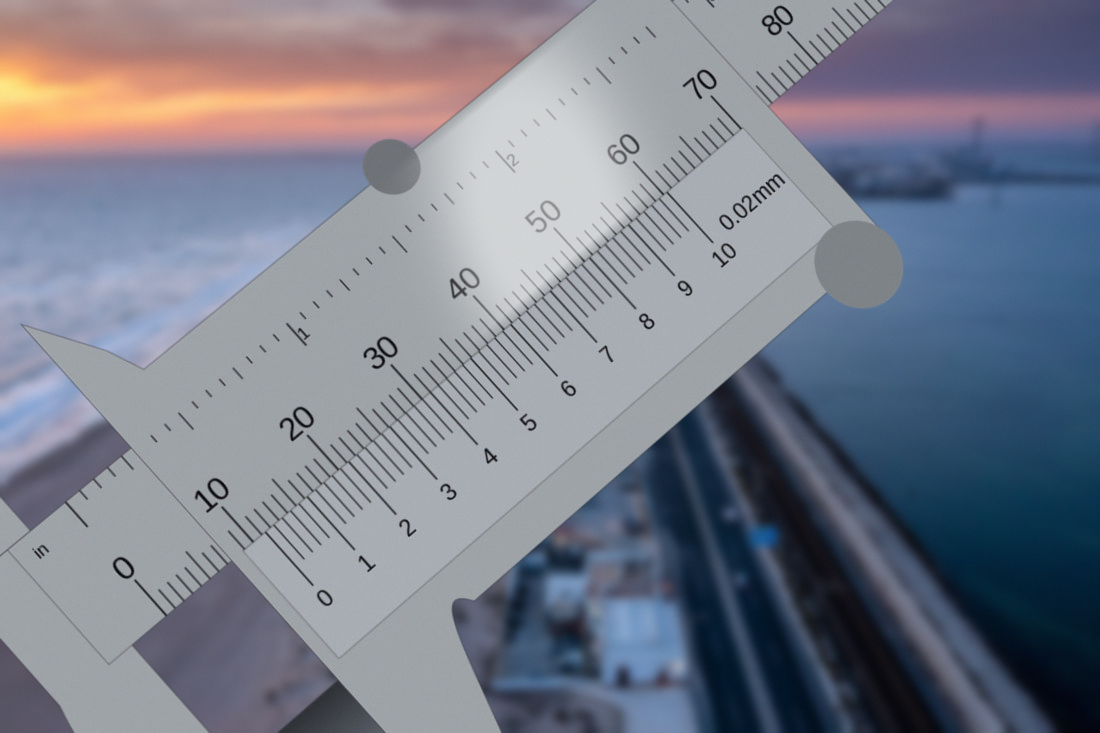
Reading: 11.4,mm
